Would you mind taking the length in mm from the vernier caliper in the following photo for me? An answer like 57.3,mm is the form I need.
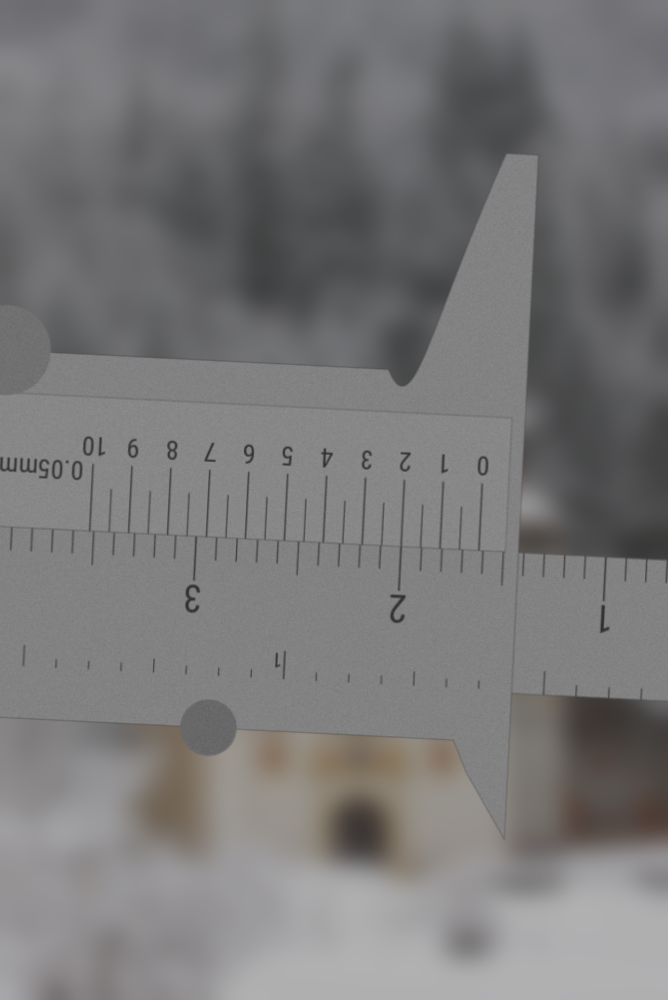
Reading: 16.2,mm
